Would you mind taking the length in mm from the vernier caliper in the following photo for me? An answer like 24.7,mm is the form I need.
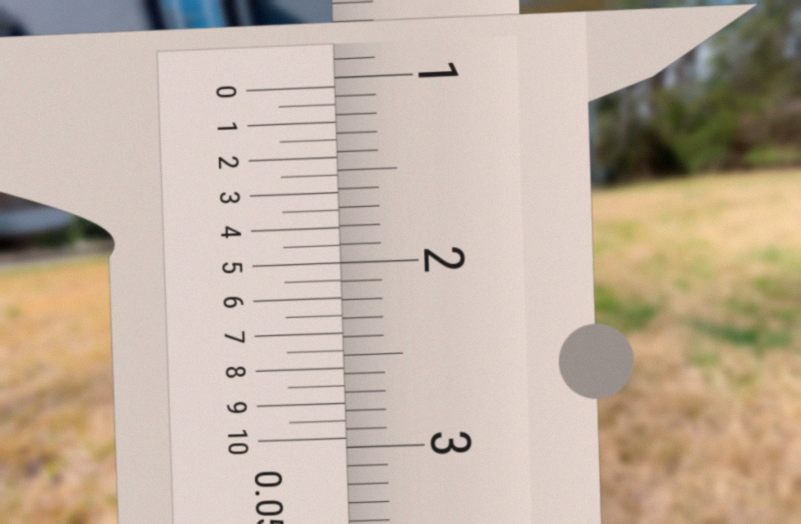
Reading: 10.5,mm
